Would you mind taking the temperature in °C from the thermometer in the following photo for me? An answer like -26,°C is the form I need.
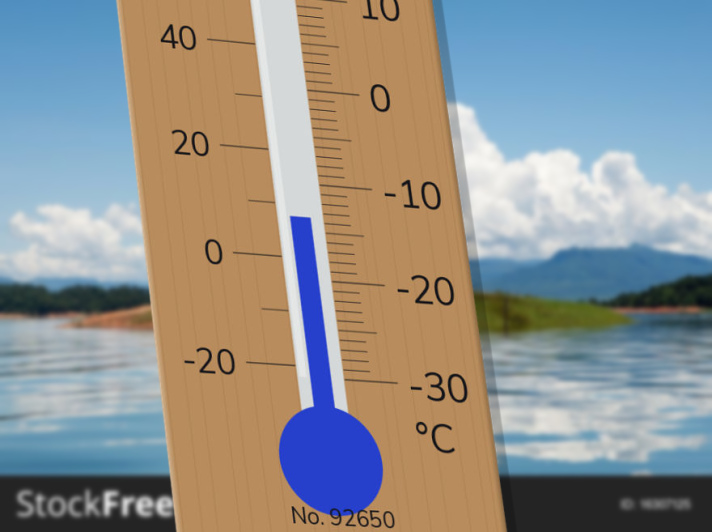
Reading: -13.5,°C
